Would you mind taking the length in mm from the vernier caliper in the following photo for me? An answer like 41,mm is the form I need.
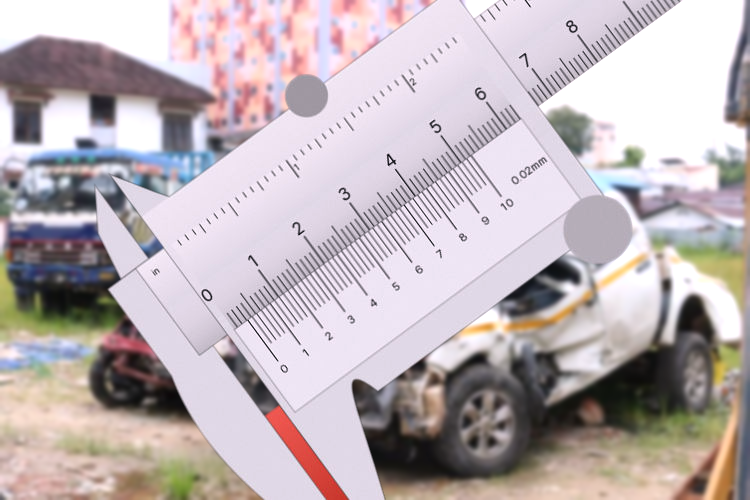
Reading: 3.2,mm
